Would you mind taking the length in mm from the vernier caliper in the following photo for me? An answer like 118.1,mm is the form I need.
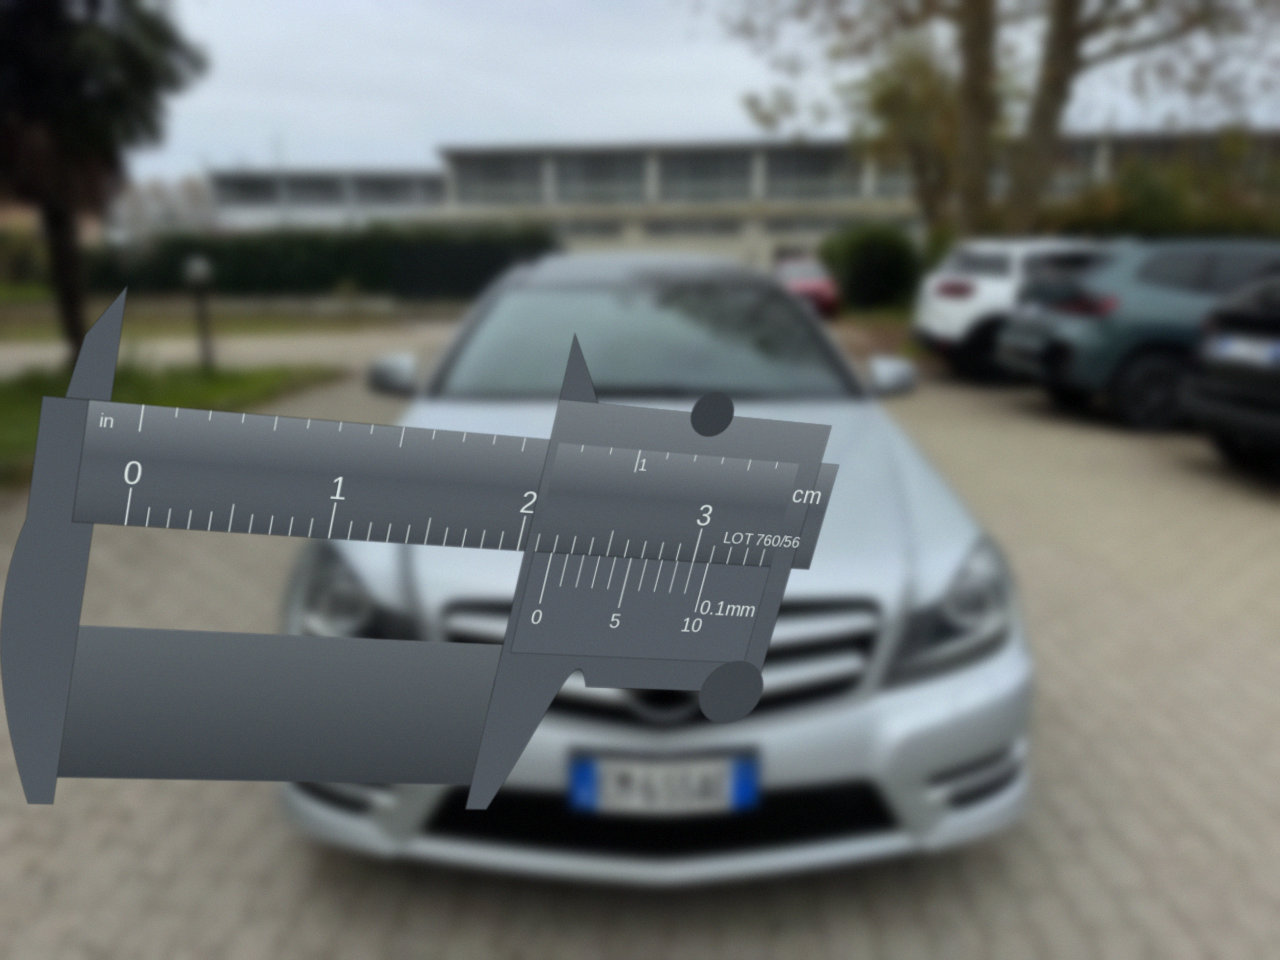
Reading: 21.9,mm
